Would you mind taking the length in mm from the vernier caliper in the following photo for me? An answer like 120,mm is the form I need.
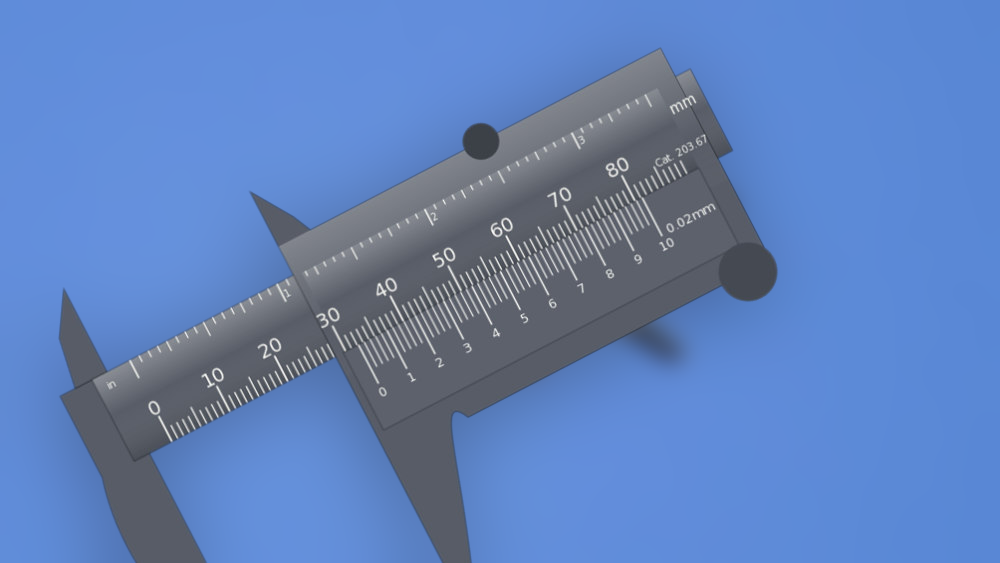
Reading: 32.2,mm
